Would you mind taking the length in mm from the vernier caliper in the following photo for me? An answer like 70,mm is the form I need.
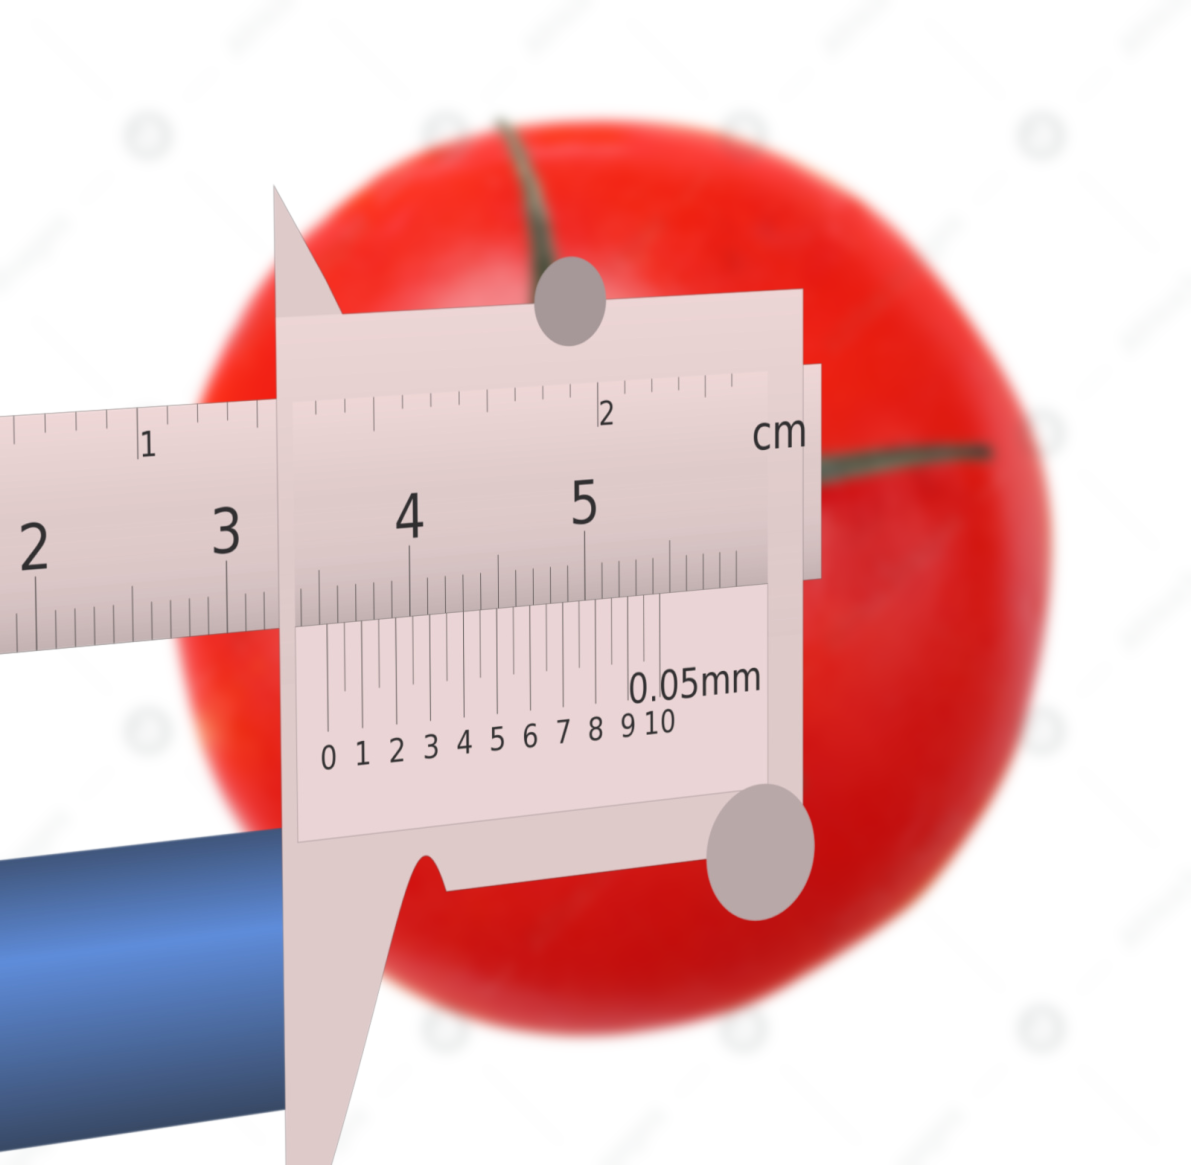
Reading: 35.4,mm
